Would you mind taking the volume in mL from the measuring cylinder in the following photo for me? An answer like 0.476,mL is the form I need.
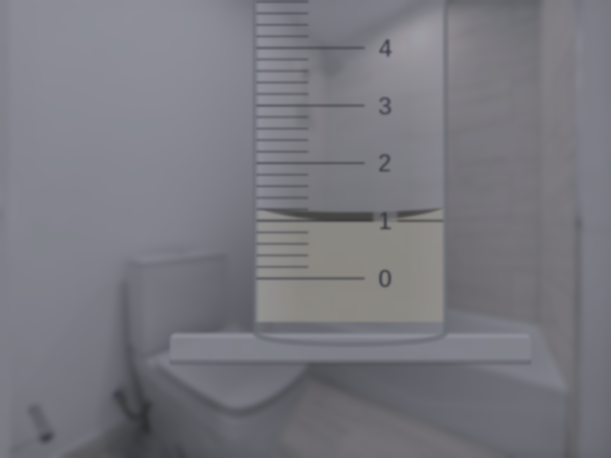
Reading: 1,mL
